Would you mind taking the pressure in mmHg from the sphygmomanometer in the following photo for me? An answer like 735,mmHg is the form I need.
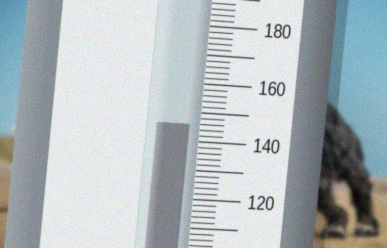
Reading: 146,mmHg
